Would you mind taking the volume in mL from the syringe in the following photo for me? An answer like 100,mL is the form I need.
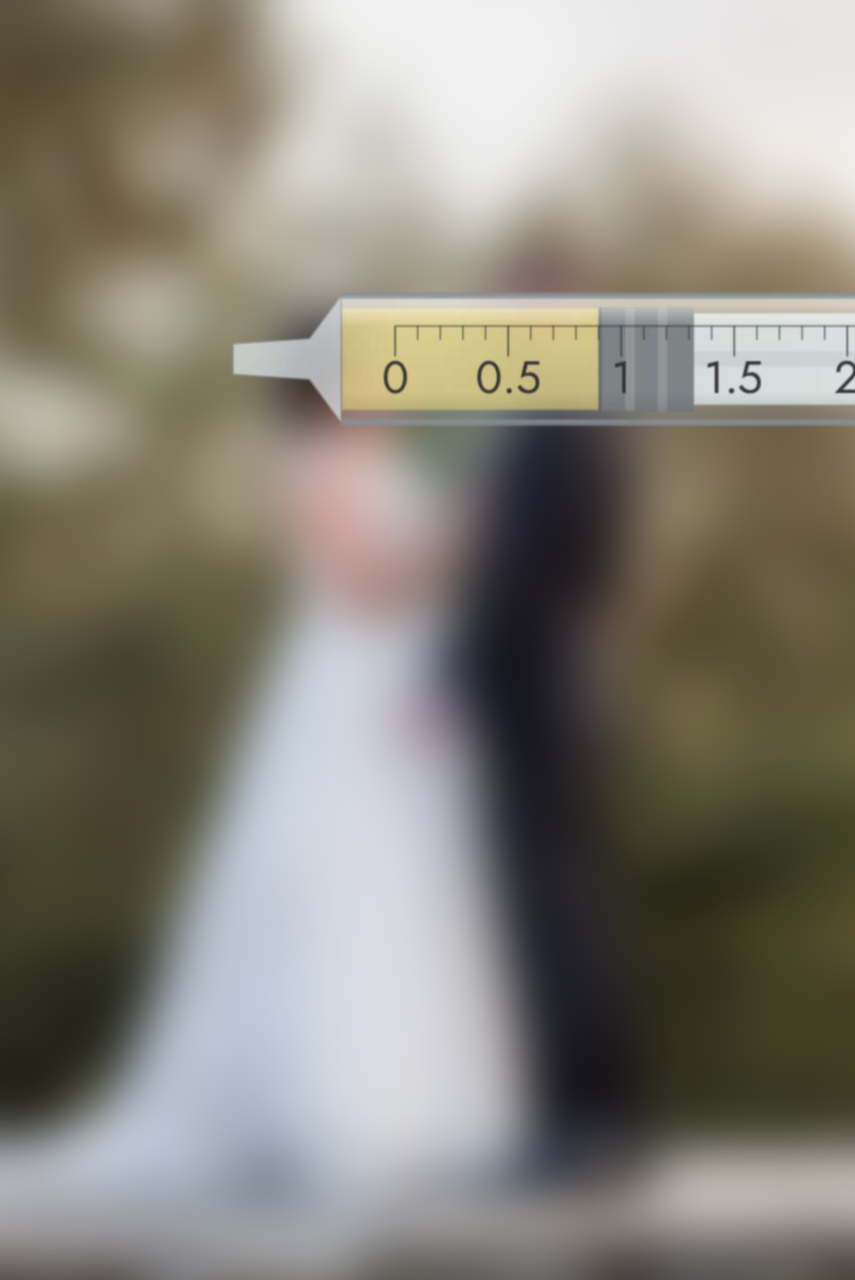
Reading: 0.9,mL
